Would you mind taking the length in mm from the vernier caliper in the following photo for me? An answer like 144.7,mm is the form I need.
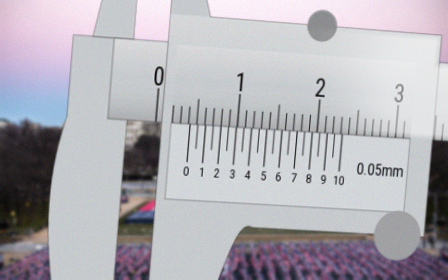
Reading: 4.2,mm
